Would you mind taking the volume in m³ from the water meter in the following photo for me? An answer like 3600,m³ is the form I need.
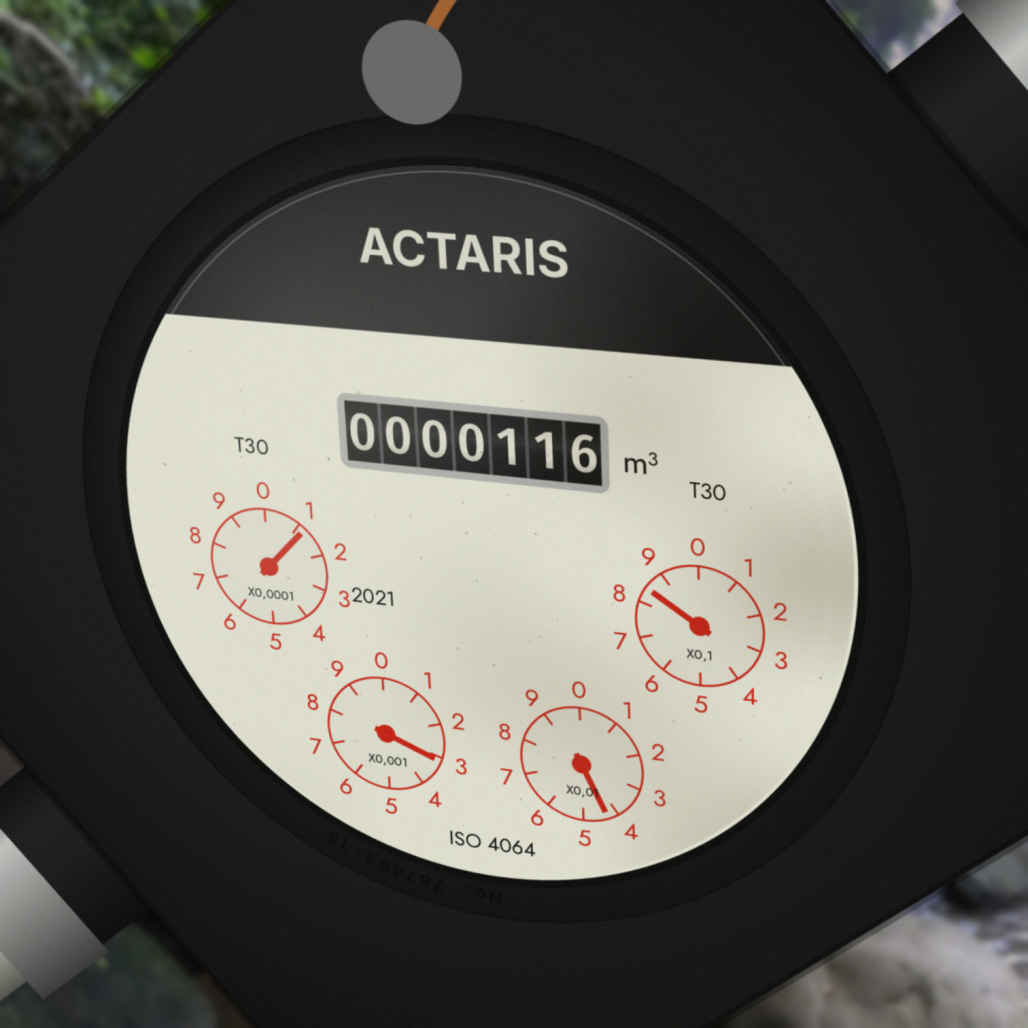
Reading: 116.8431,m³
